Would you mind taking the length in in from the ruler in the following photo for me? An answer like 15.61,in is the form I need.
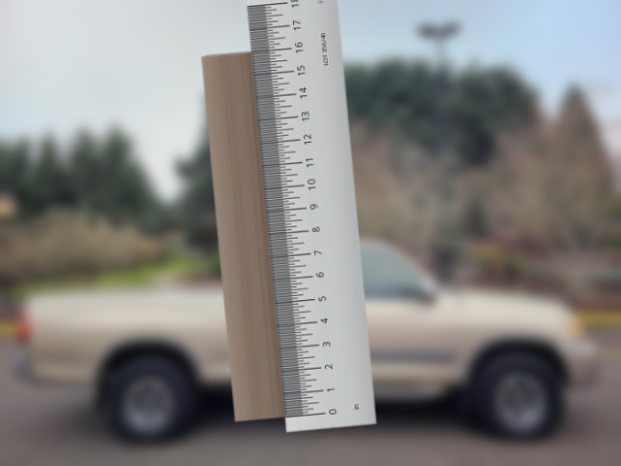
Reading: 16,in
